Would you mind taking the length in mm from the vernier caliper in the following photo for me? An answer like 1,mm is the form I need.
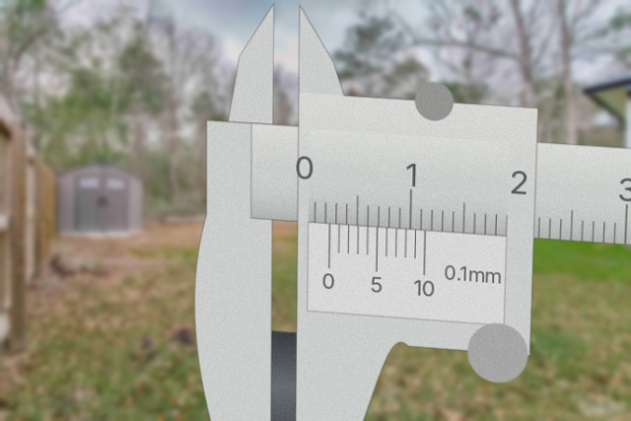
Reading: 2.4,mm
